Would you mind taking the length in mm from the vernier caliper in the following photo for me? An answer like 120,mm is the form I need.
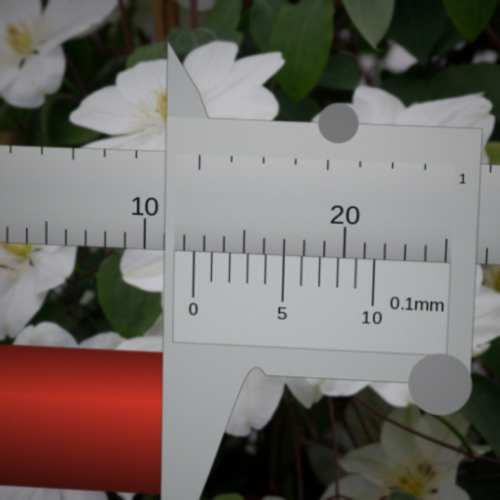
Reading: 12.5,mm
